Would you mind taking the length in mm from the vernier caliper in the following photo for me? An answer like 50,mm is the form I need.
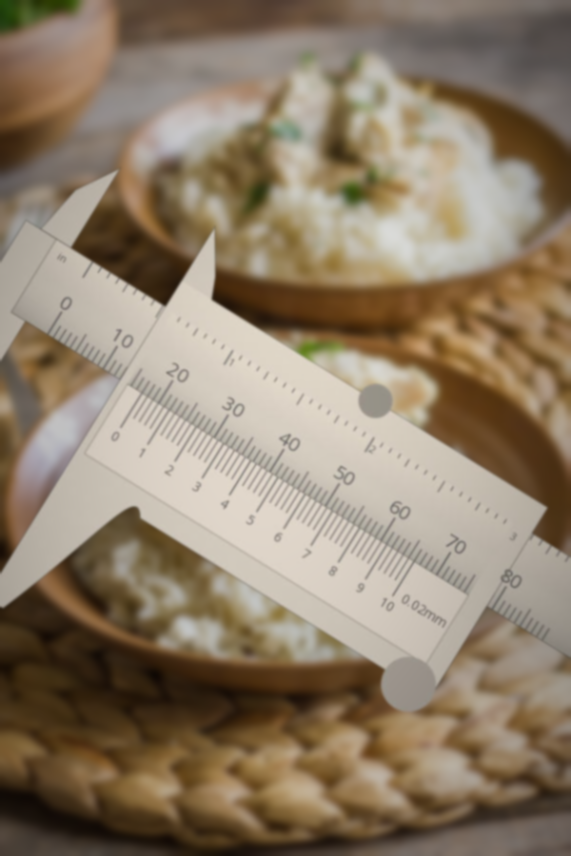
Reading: 17.0,mm
